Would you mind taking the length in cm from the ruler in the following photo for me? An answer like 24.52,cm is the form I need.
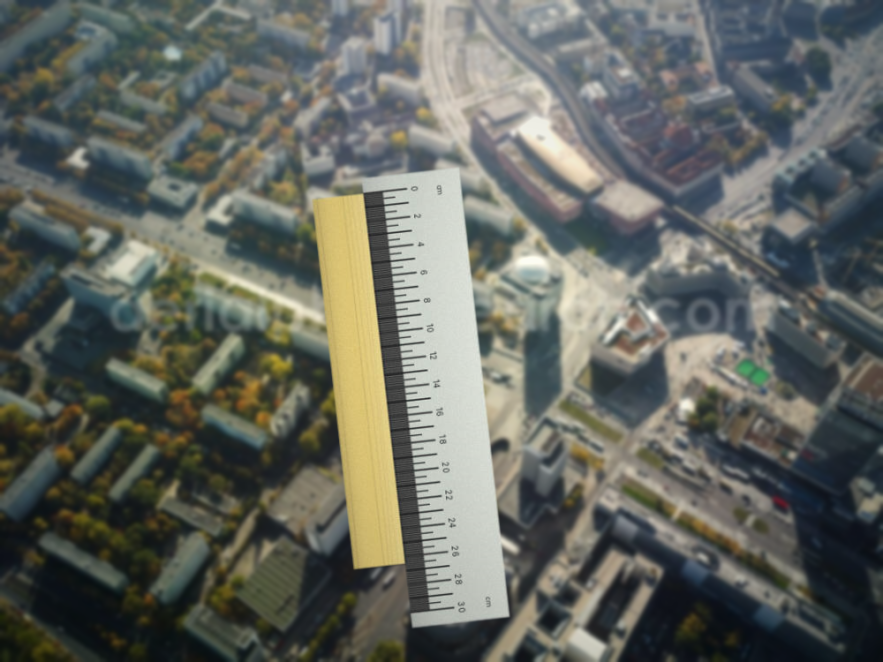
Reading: 26.5,cm
